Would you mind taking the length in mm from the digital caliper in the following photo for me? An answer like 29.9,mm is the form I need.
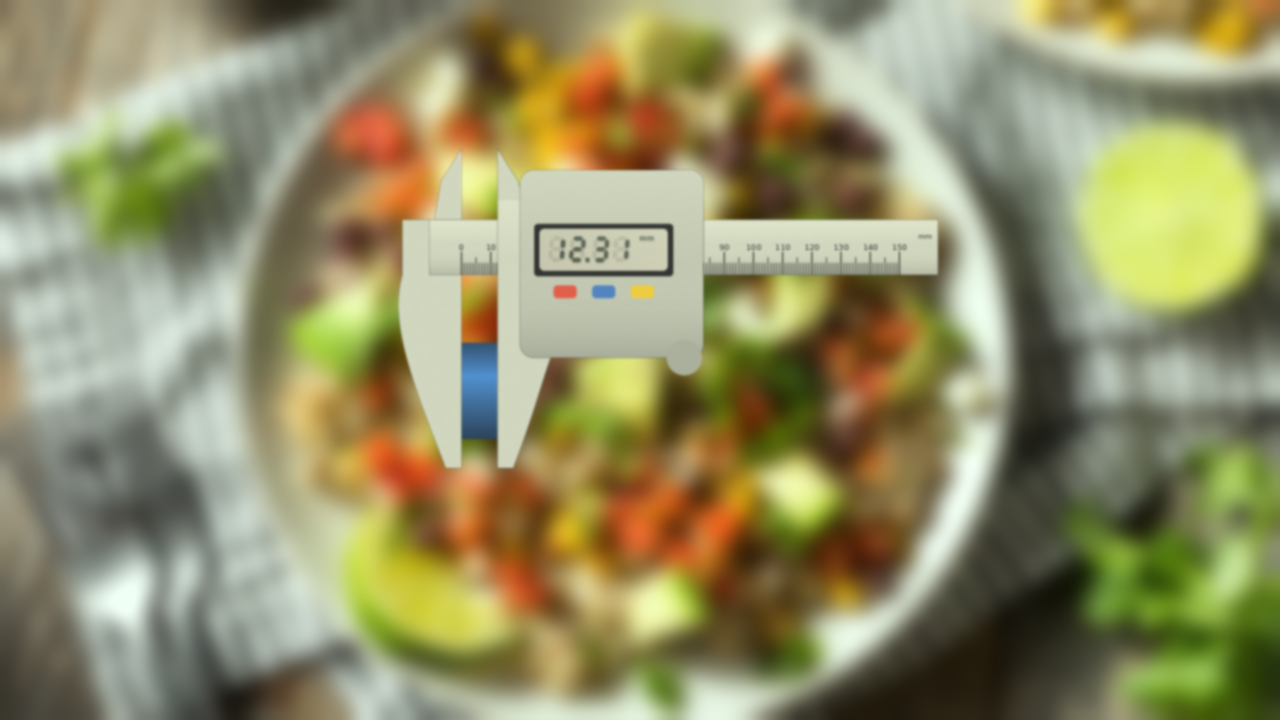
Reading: 12.31,mm
